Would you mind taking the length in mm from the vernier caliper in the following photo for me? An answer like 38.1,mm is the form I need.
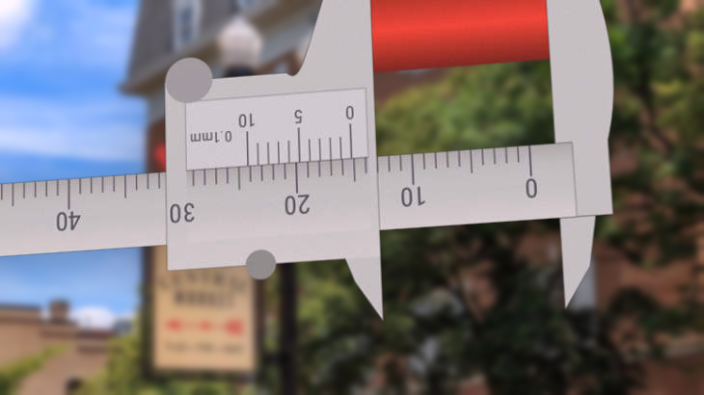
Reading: 15.2,mm
